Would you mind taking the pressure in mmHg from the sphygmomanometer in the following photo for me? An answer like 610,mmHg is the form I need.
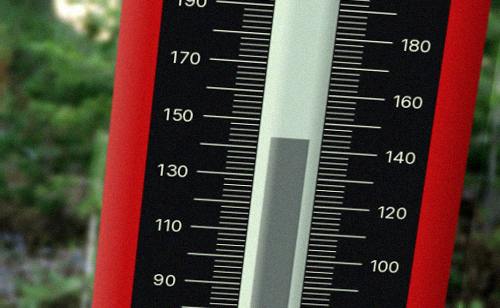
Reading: 144,mmHg
